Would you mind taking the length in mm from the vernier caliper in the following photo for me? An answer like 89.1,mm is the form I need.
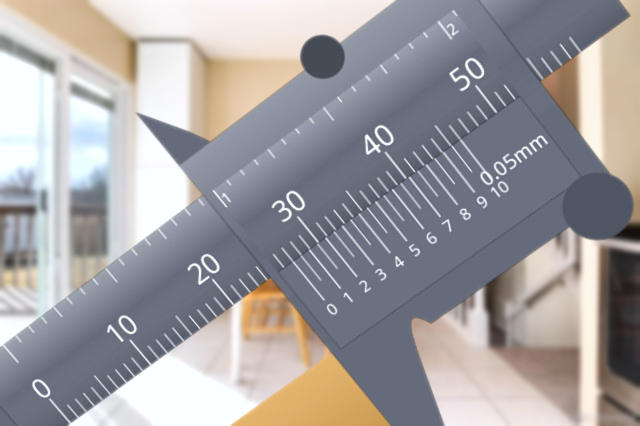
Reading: 27.0,mm
